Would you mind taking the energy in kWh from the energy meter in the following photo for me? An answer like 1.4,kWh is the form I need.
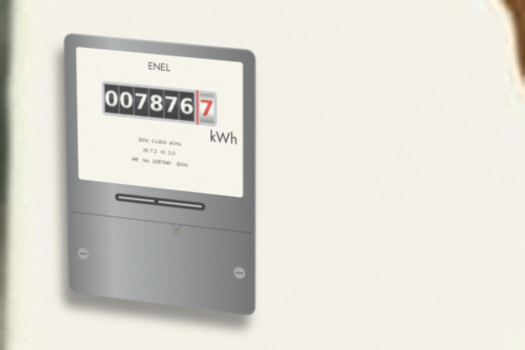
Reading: 7876.7,kWh
